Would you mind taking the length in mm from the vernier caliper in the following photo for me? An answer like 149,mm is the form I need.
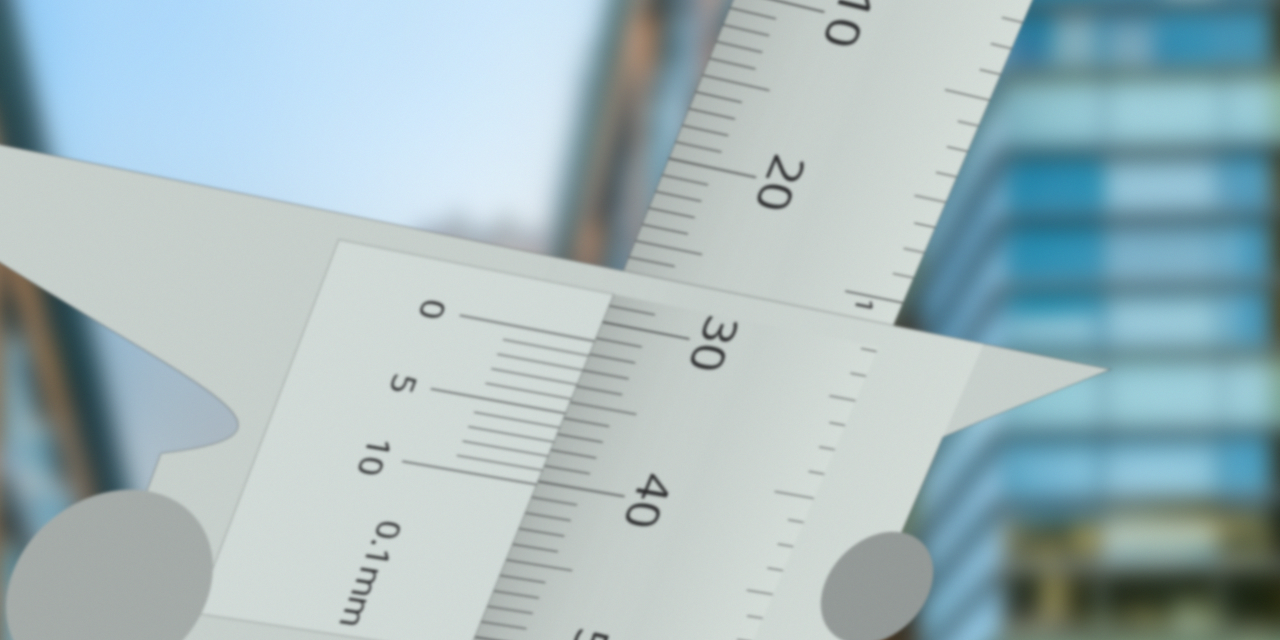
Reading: 31.2,mm
